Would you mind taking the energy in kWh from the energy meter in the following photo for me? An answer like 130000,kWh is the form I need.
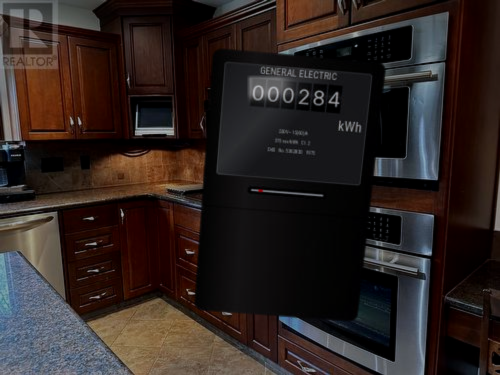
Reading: 284,kWh
